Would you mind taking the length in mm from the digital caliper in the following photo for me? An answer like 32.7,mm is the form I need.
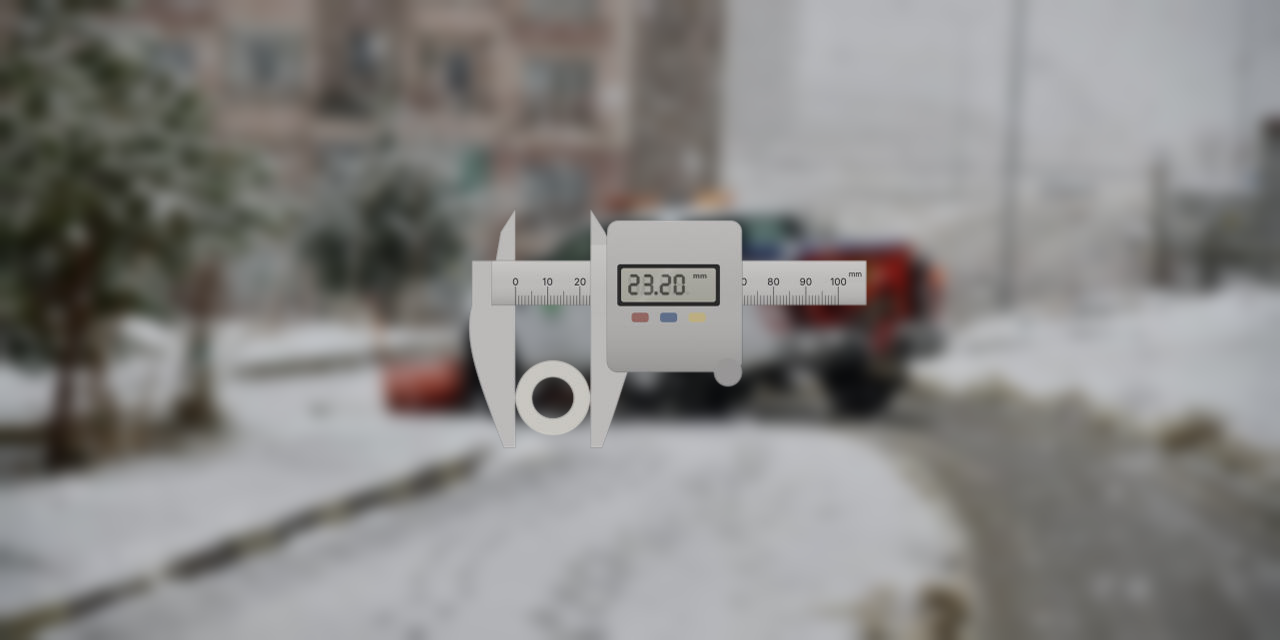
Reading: 23.20,mm
